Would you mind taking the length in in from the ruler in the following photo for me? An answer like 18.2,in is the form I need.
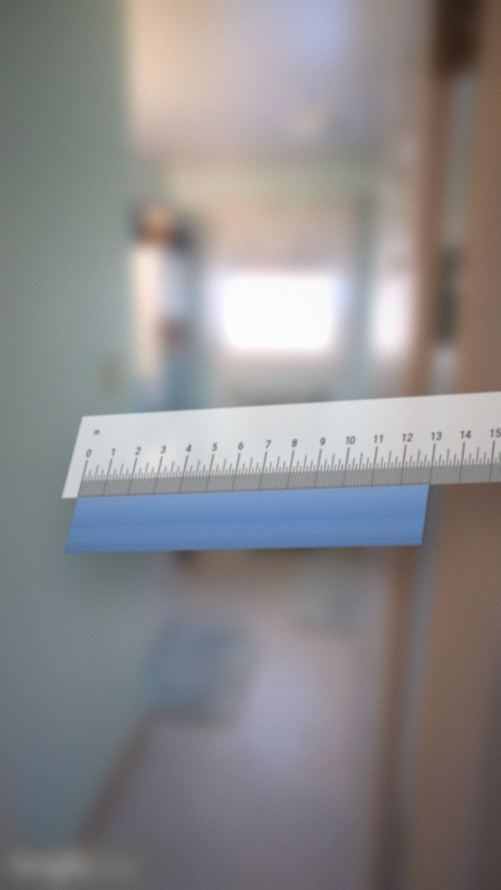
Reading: 13,in
